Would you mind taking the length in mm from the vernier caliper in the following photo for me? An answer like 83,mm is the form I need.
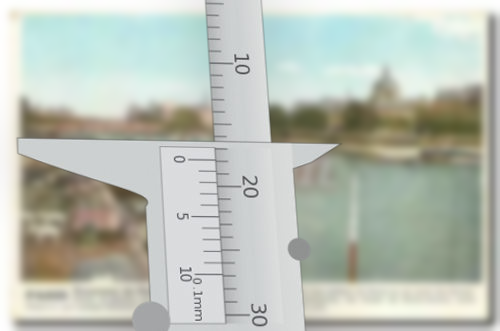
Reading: 17.9,mm
